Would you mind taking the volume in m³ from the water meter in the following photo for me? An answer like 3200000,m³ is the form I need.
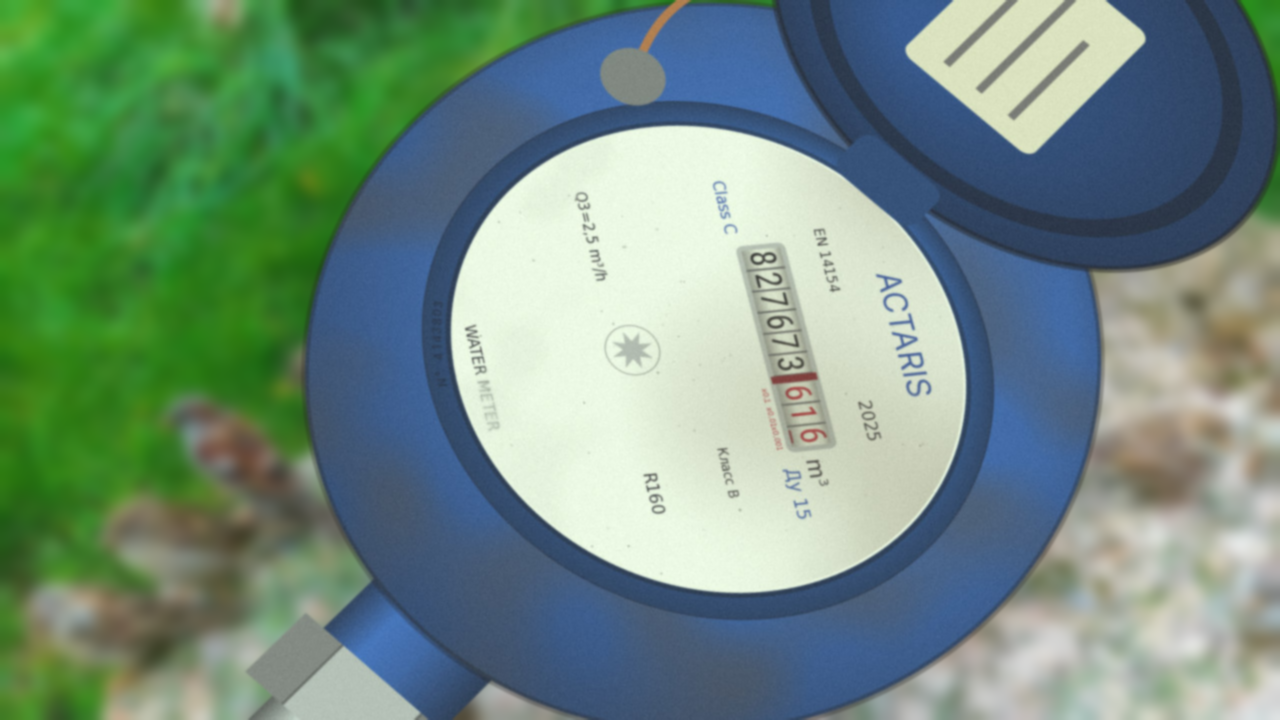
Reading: 827673.616,m³
